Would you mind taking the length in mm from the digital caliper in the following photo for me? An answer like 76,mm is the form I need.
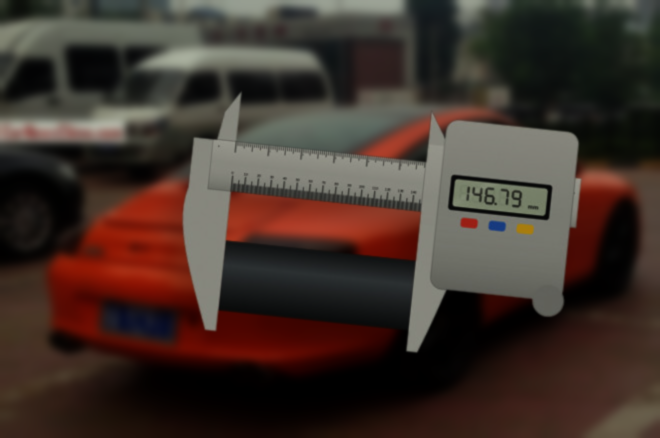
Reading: 146.79,mm
